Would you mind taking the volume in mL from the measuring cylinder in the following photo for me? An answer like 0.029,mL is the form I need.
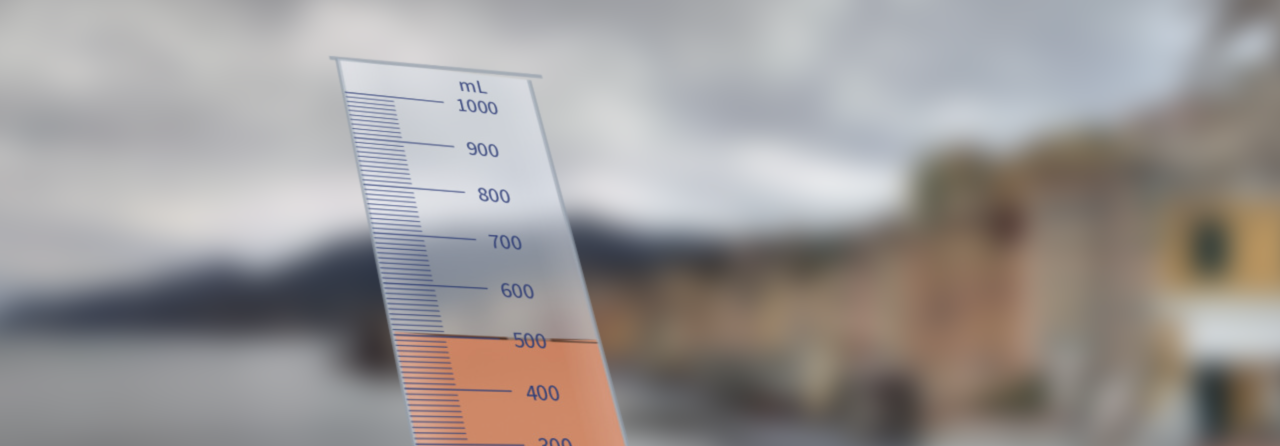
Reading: 500,mL
